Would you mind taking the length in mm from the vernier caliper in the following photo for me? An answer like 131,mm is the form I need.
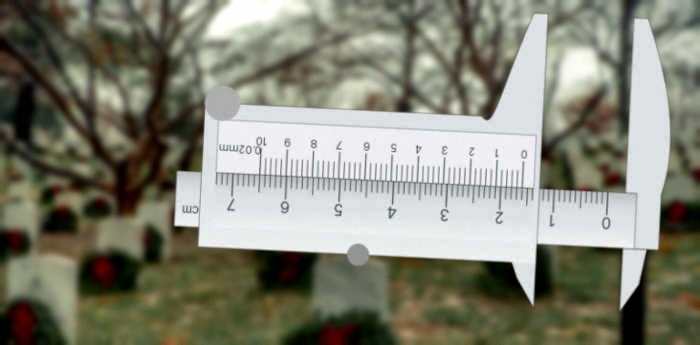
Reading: 16.0,mm
